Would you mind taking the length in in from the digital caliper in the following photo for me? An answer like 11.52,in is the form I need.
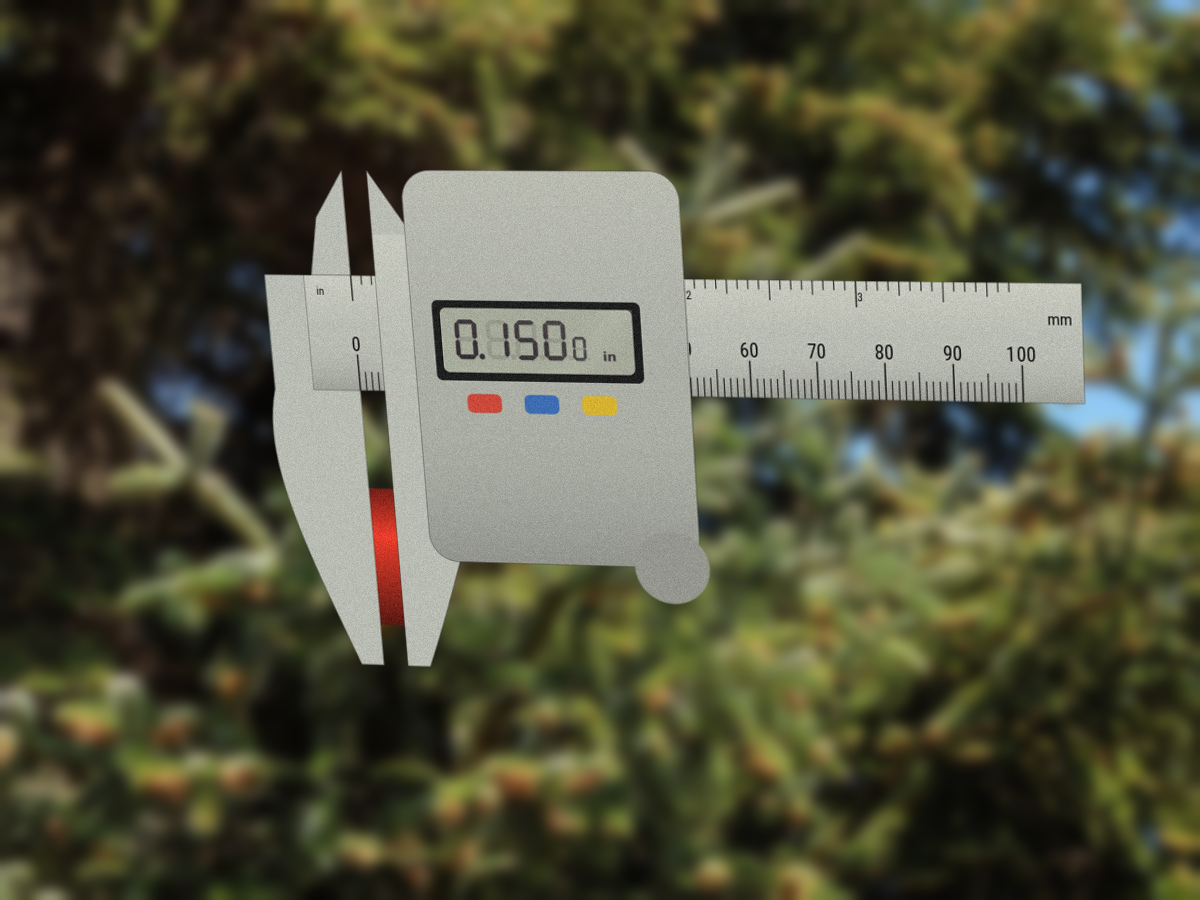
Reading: 0.1500,in
